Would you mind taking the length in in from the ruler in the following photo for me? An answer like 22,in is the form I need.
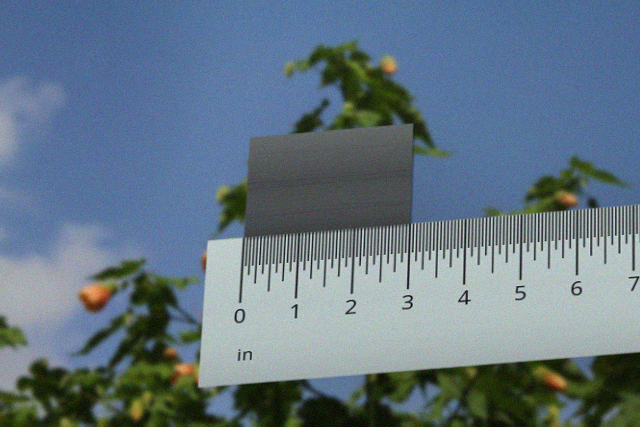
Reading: 3,in
